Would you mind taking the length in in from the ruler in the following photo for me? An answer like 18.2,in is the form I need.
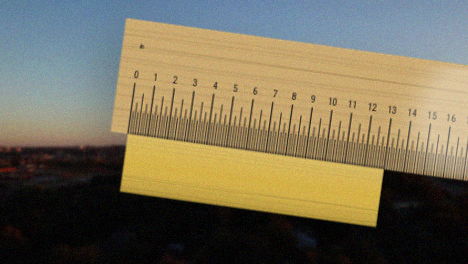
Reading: 13,in
